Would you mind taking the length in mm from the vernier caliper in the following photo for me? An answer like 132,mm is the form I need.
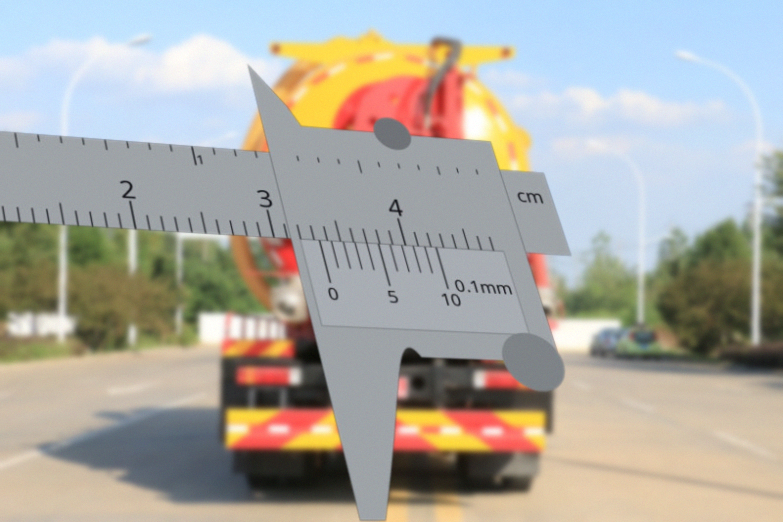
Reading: 33.4,mm
